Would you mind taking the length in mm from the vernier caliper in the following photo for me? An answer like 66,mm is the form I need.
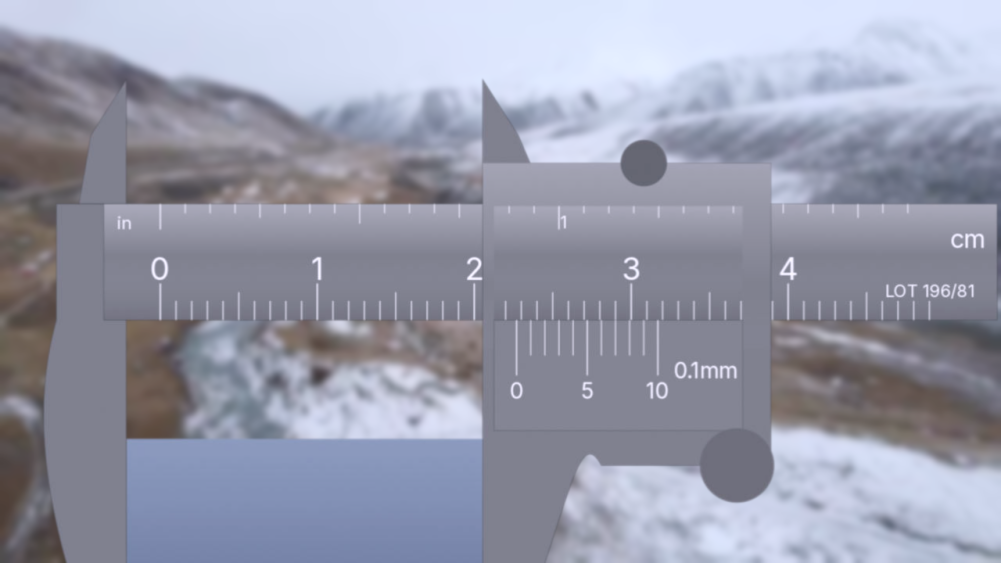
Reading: 22.7,mm
